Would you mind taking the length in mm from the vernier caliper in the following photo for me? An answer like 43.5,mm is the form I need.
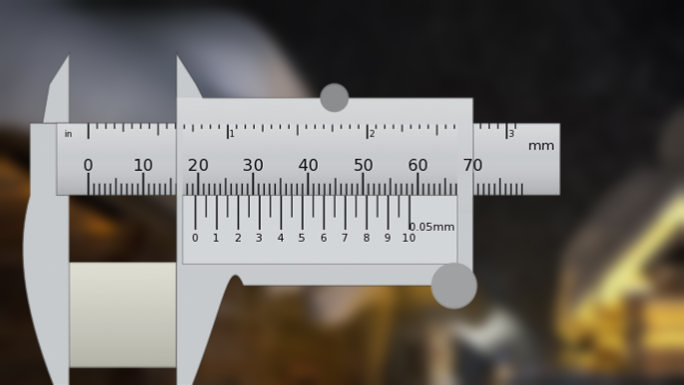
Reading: 19.5,mm
